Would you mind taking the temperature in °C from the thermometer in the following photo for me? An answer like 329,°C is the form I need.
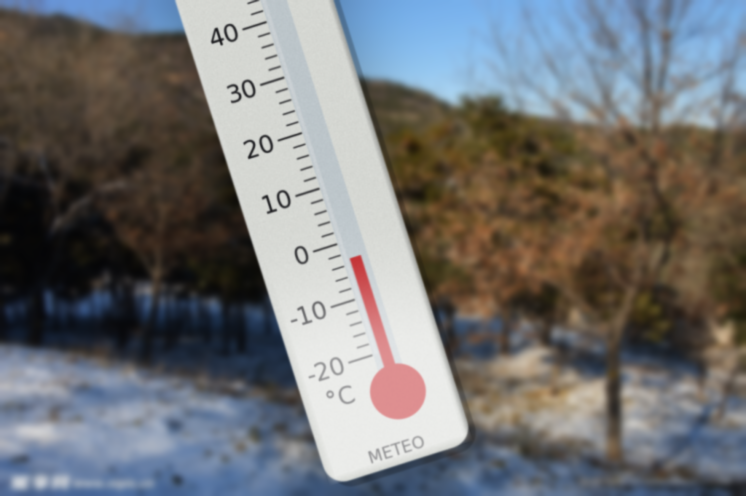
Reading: -3,°C
